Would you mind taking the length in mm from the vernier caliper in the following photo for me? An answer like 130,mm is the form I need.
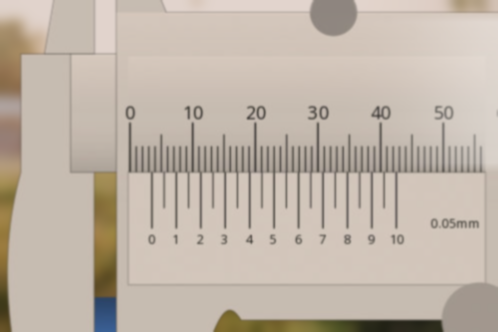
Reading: 3.5,mm
